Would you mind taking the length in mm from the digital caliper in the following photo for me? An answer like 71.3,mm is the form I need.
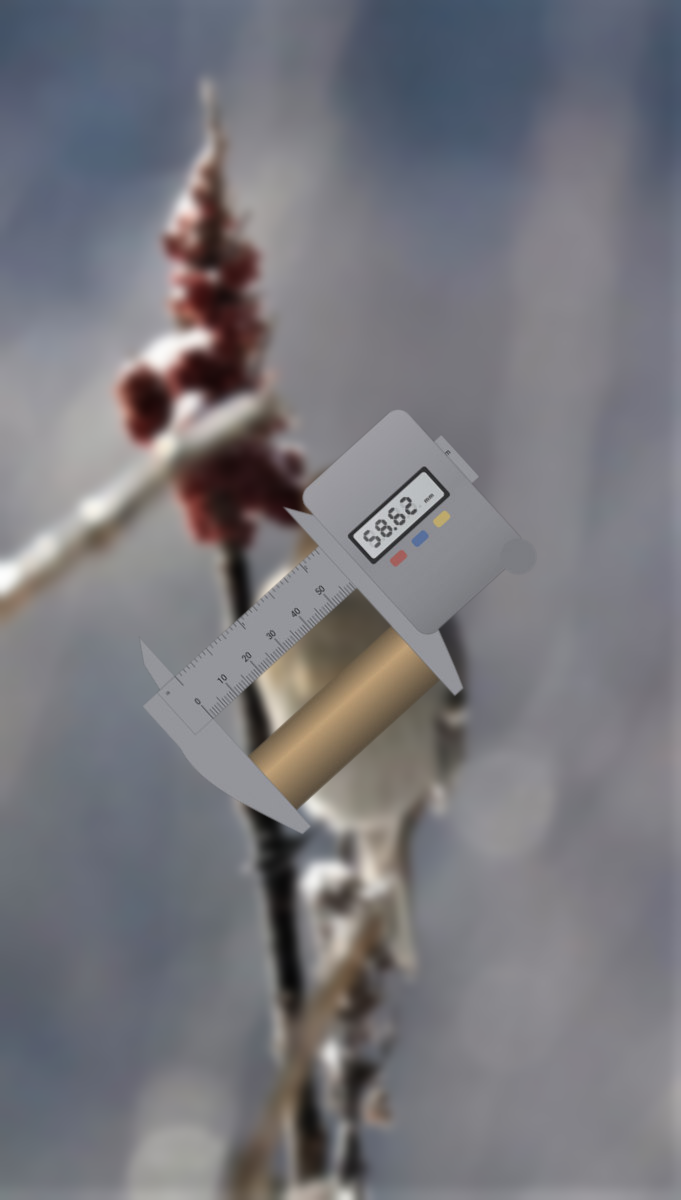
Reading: 58.62,mm
